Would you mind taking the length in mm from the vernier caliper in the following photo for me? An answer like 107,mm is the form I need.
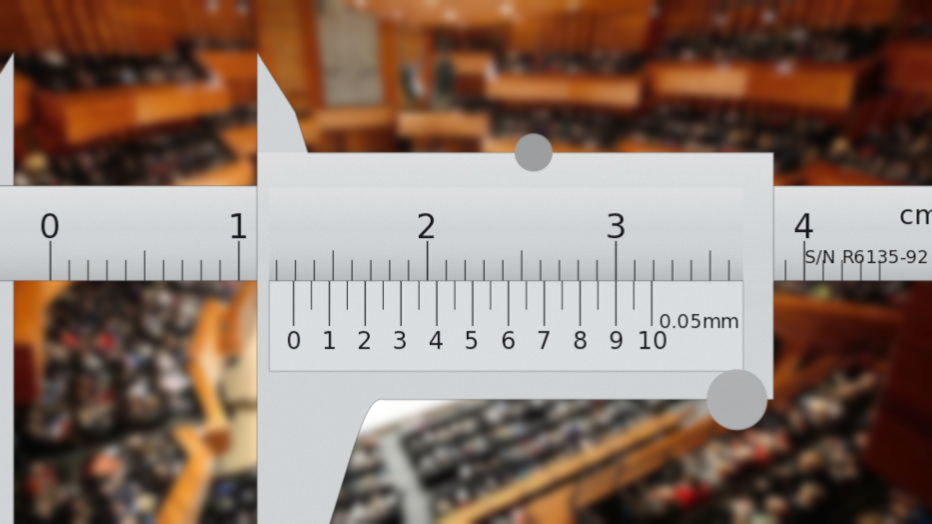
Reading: 12.9,mm
